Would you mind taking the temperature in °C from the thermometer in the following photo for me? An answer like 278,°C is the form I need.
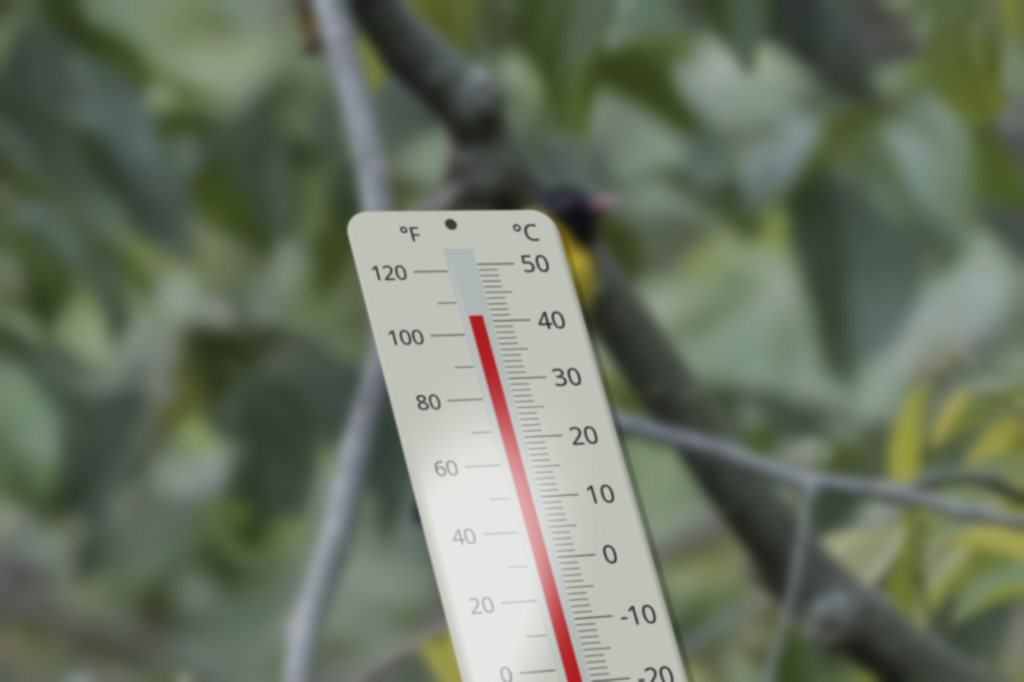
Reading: 41,°C
